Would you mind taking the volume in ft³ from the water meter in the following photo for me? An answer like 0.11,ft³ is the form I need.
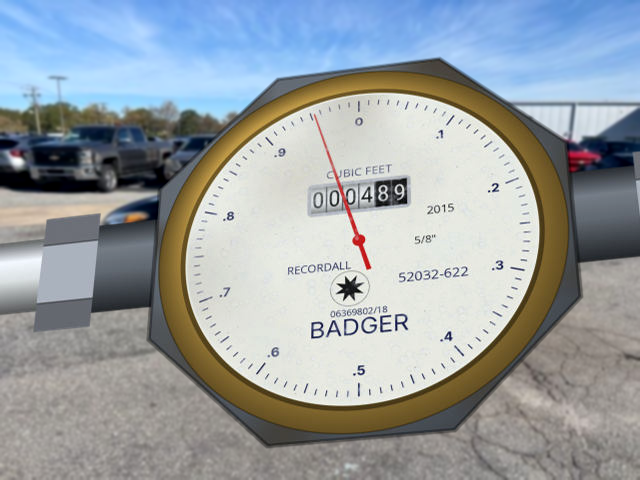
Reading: 488.95,ft³
